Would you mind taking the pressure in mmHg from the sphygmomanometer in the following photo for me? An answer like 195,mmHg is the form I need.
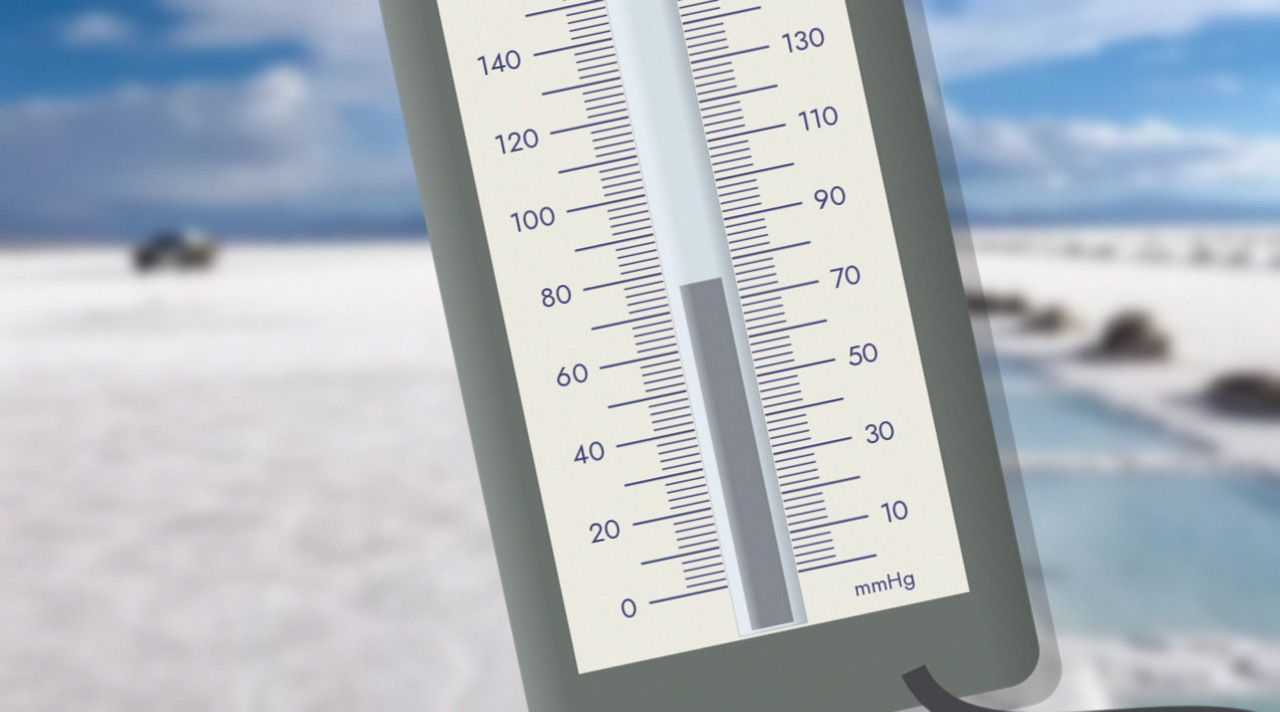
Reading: 76,mmHg
